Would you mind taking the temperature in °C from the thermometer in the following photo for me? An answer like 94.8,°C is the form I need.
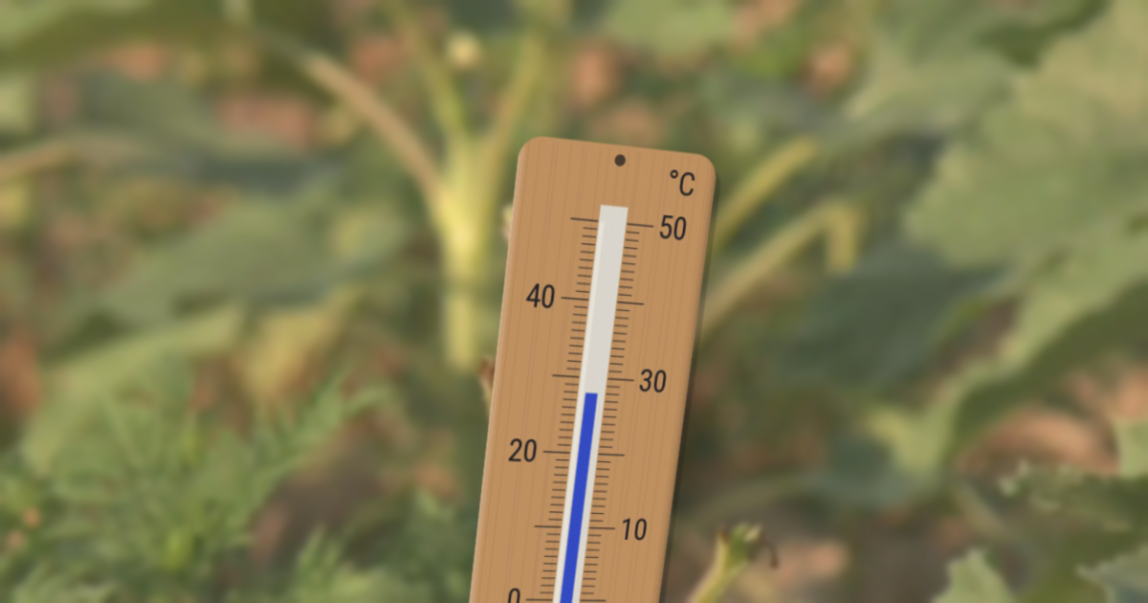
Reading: 28,°C
